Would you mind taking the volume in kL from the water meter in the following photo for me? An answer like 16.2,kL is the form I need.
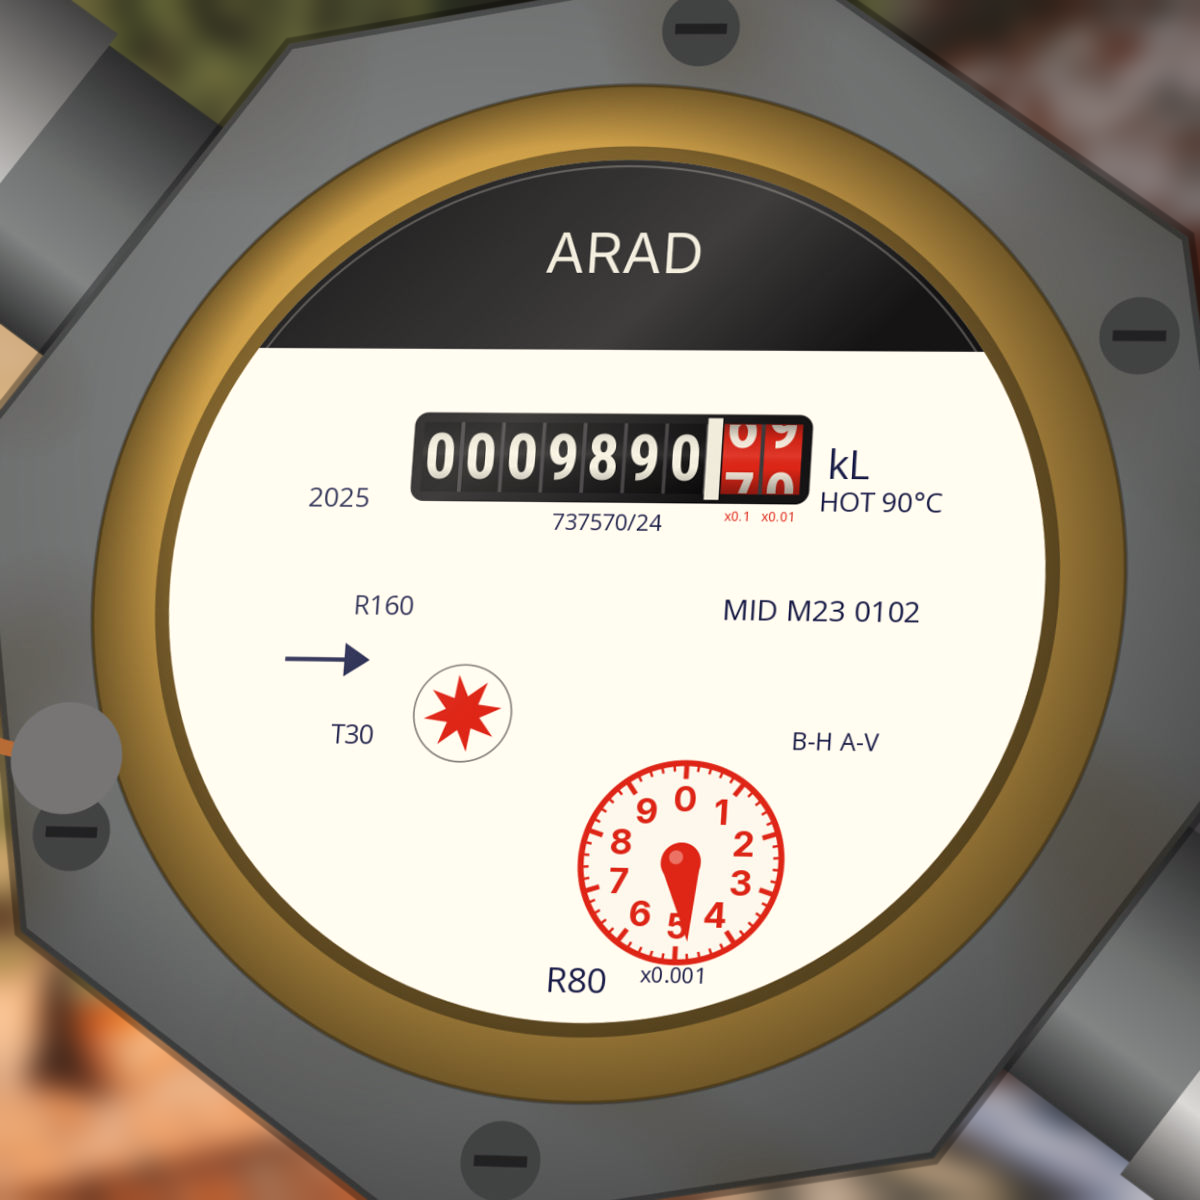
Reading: 9890.694,kL
